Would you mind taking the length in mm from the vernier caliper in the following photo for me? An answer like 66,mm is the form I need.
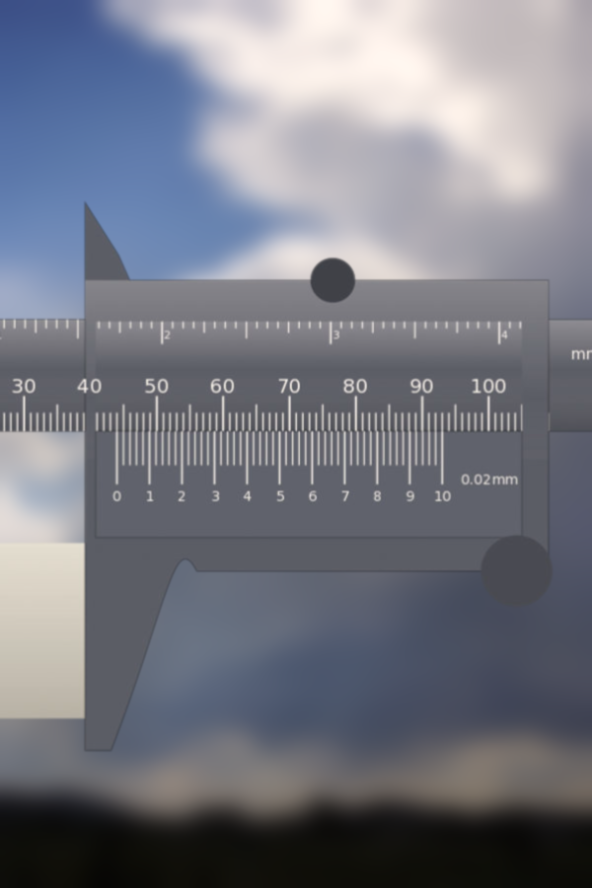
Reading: 44.0,mm
